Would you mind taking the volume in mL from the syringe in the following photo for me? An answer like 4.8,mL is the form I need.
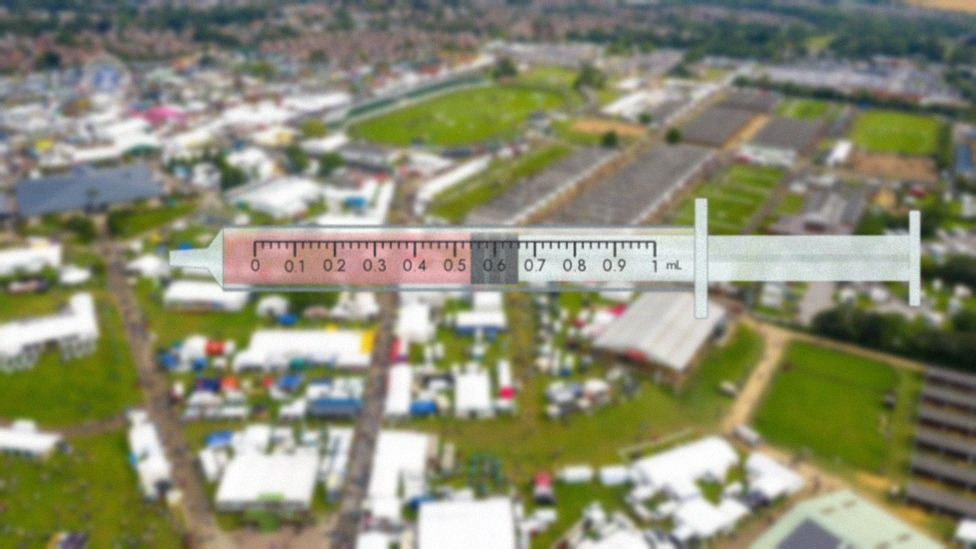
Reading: 0.54,mL
